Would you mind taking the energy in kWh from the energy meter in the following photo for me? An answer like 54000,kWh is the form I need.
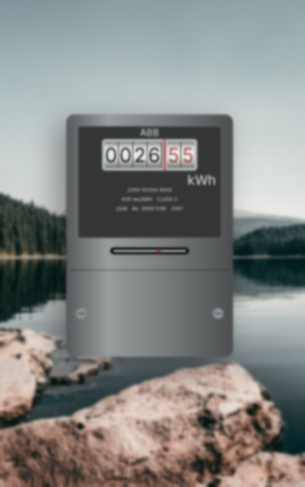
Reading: 26.55,kWh
